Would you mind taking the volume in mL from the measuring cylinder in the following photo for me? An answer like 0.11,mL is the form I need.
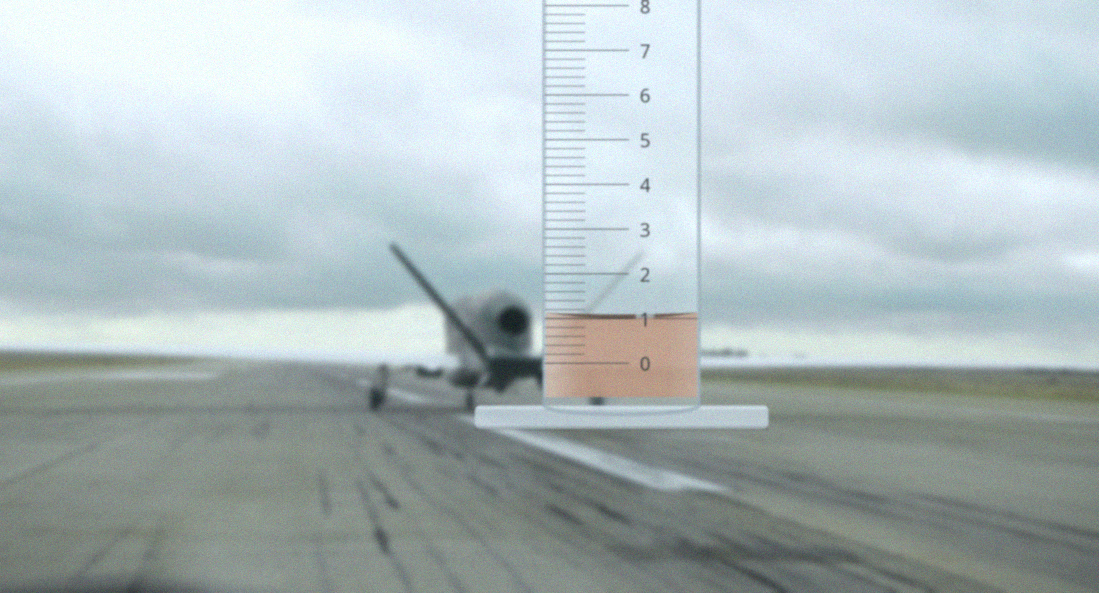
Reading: 1,mL
